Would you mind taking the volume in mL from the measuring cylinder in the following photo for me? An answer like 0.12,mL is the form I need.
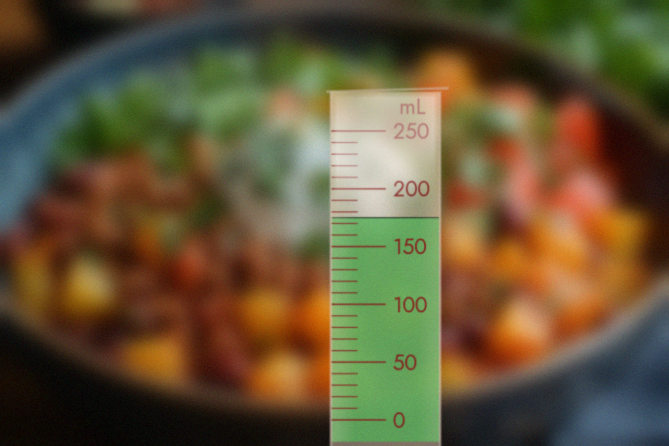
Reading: 175,mL
